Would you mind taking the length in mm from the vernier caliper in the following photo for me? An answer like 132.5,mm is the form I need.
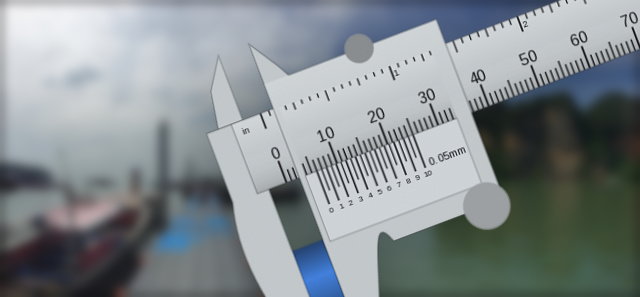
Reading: 6.0,mm
